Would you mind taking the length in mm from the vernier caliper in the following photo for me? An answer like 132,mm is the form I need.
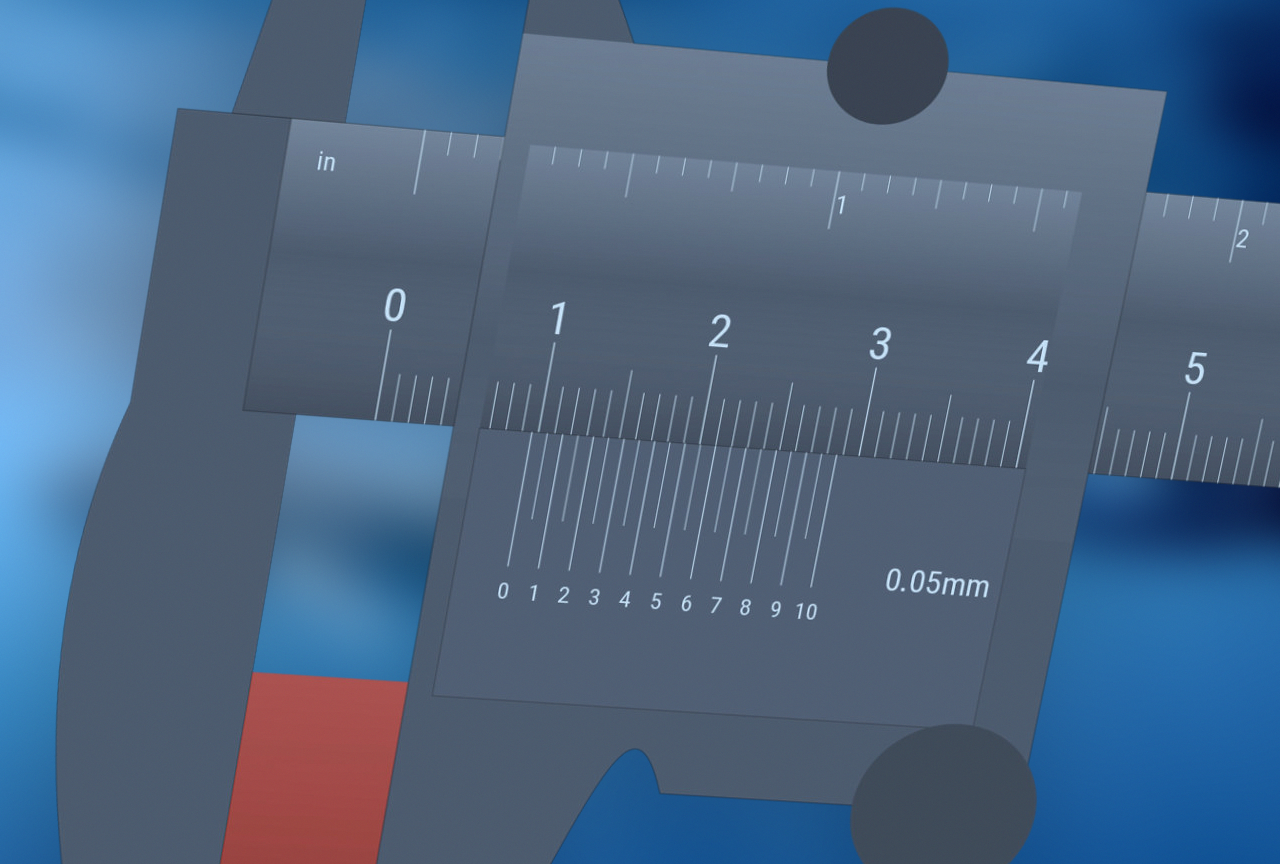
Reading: 9.6,mm
